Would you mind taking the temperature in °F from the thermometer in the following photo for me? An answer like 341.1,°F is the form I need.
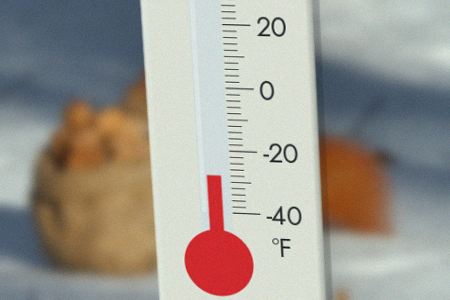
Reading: -28,°F
